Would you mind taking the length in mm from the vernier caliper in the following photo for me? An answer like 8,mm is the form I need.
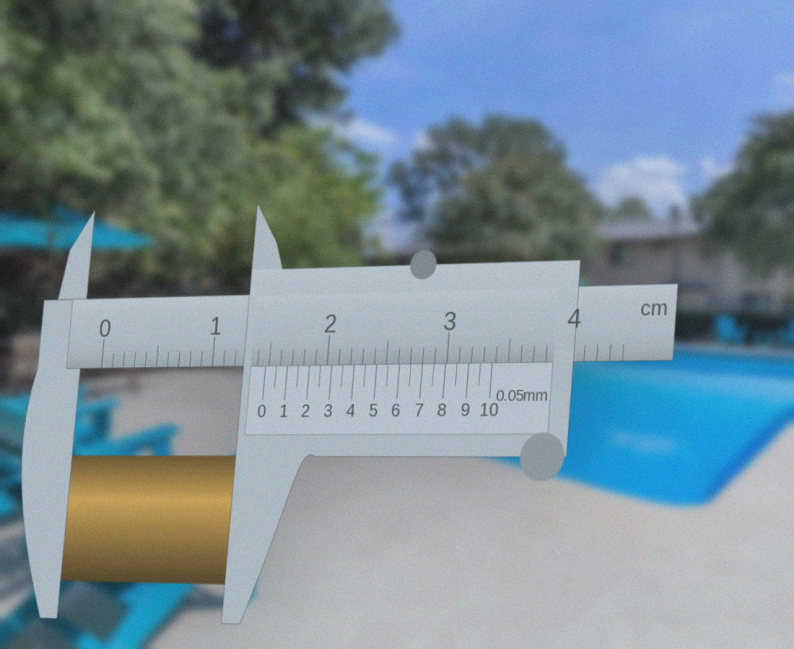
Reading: 14.7,mm
